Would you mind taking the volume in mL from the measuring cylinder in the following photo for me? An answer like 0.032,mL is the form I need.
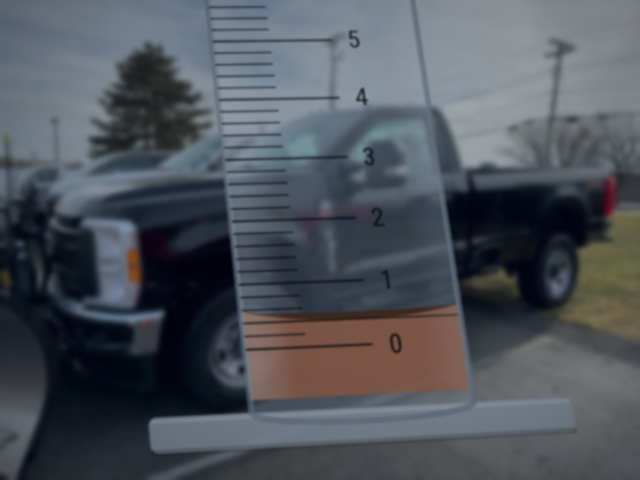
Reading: 0.4,mL
